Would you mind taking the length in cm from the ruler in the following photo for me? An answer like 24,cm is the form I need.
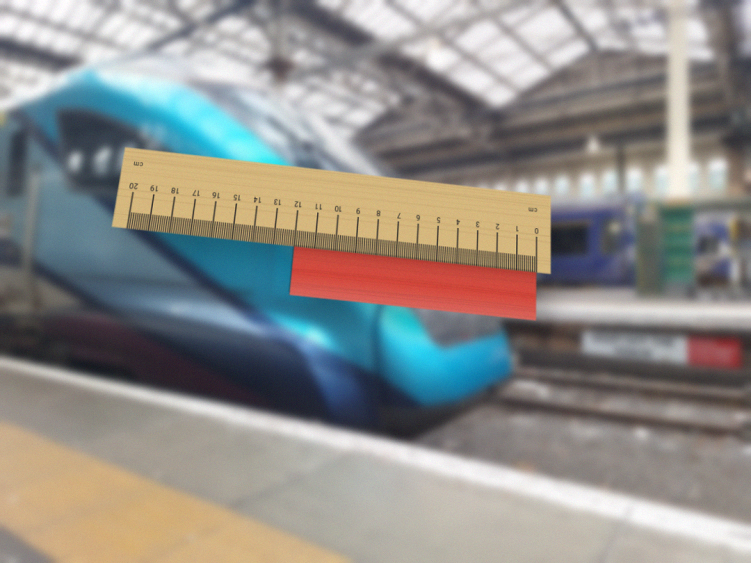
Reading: 12,cm
